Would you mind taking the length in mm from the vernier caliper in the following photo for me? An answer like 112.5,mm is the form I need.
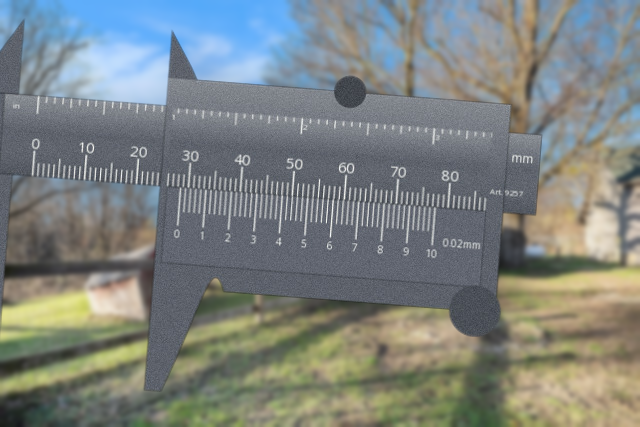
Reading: 28.5,mm
